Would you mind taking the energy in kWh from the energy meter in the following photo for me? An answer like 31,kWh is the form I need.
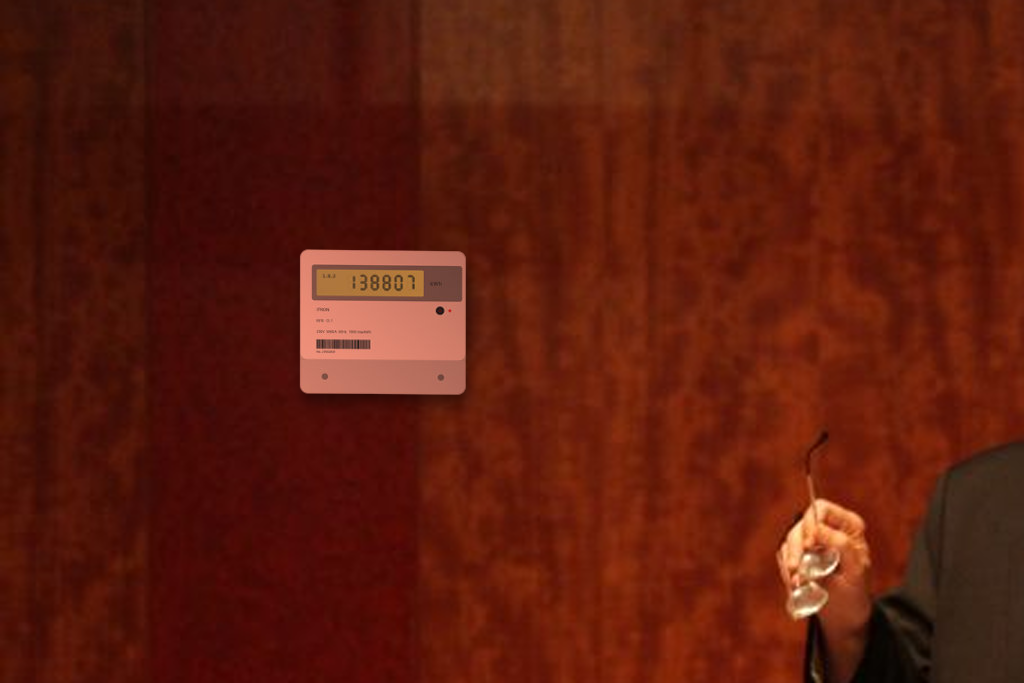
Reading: 138807,kWh
